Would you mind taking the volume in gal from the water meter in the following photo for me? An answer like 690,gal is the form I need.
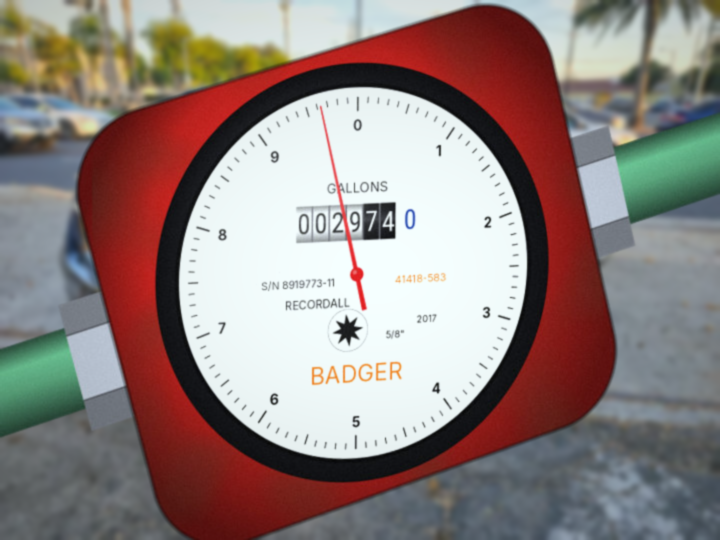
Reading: 29739.6,gal
